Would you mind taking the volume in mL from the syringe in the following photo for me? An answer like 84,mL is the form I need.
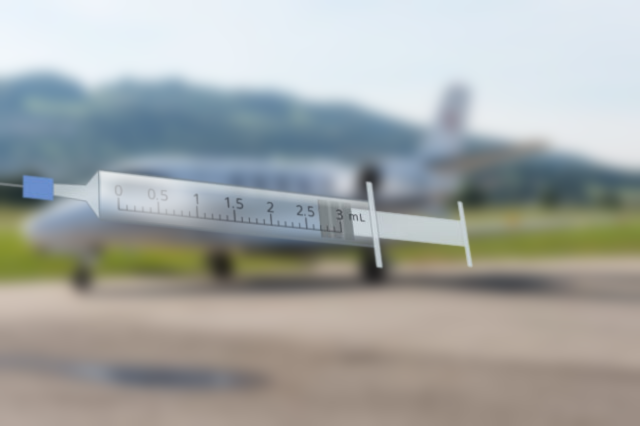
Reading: 2.7,mL
